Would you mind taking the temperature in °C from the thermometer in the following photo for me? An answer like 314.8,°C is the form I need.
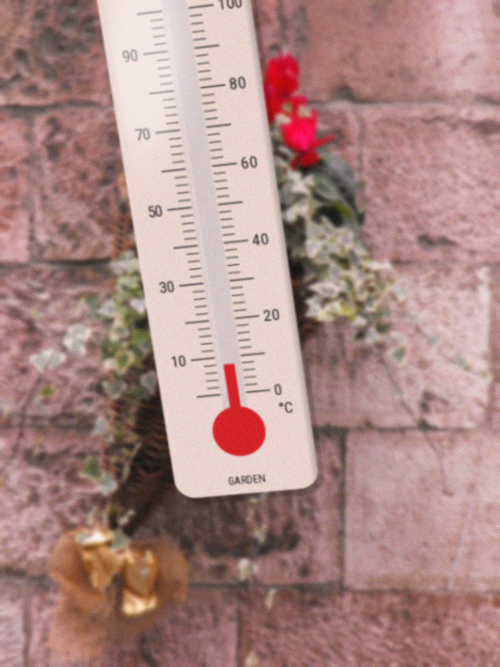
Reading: 8,°C
